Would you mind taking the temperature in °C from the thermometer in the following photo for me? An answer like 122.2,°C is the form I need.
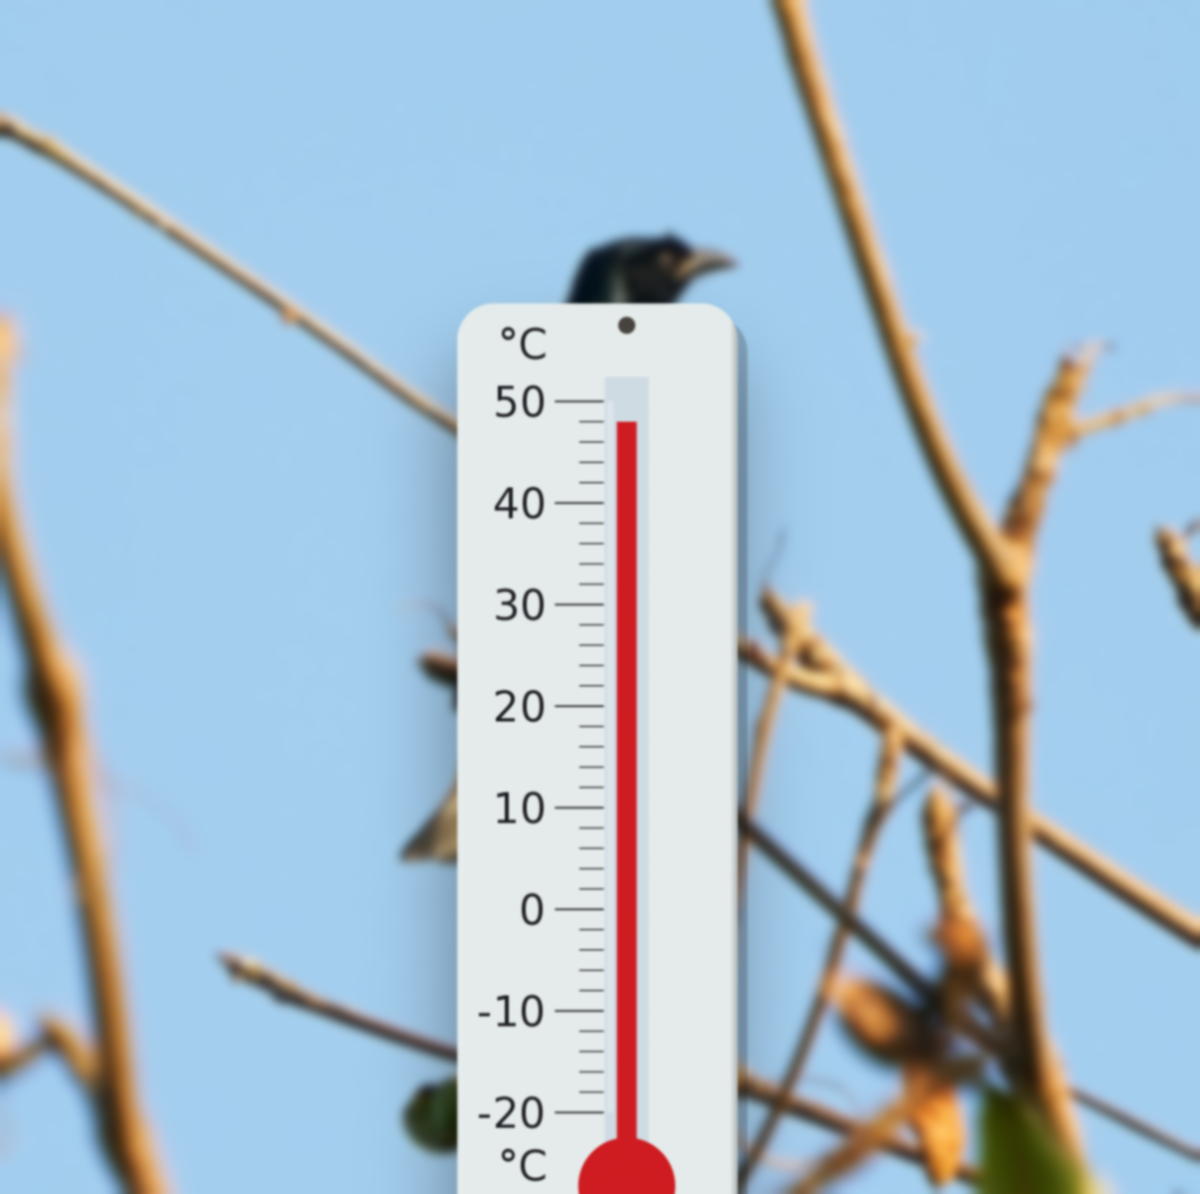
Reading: 48,°C
